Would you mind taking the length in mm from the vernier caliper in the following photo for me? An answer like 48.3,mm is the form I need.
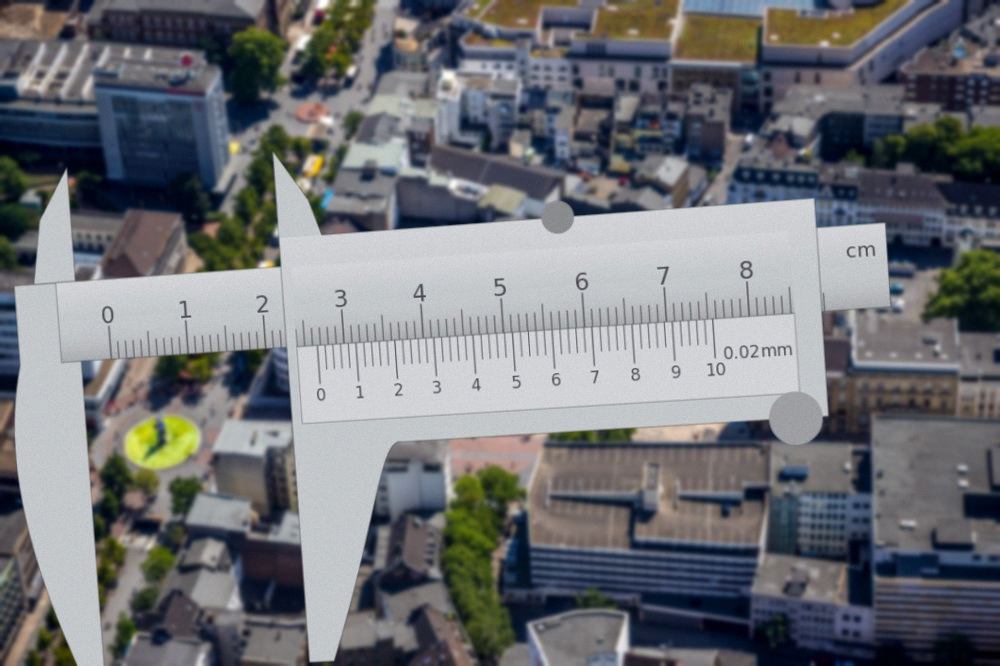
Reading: 26.6,mm
